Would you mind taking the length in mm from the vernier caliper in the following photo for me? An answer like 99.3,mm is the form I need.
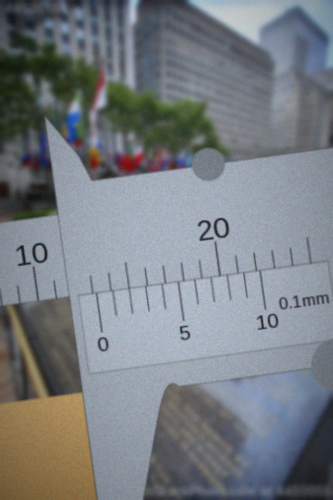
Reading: 13.2,mm
